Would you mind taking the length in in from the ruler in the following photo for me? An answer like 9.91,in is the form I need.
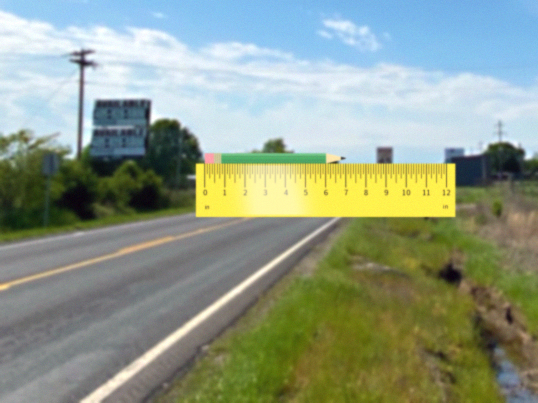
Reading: 7,in
